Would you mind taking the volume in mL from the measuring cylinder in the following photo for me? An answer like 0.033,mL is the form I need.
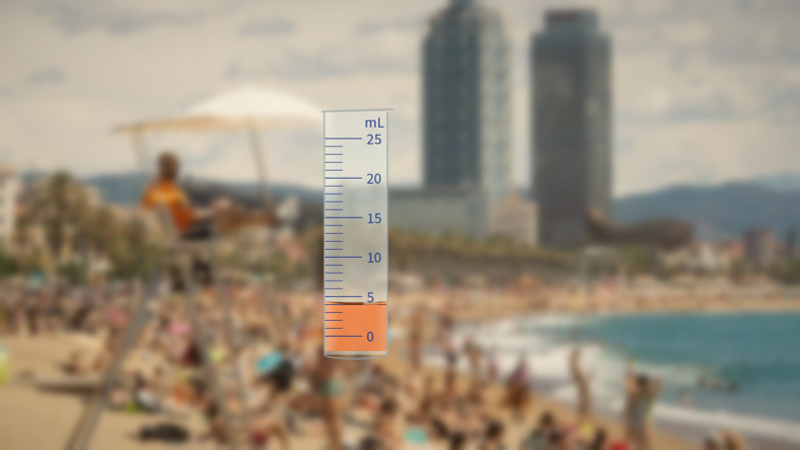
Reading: 4,mL
